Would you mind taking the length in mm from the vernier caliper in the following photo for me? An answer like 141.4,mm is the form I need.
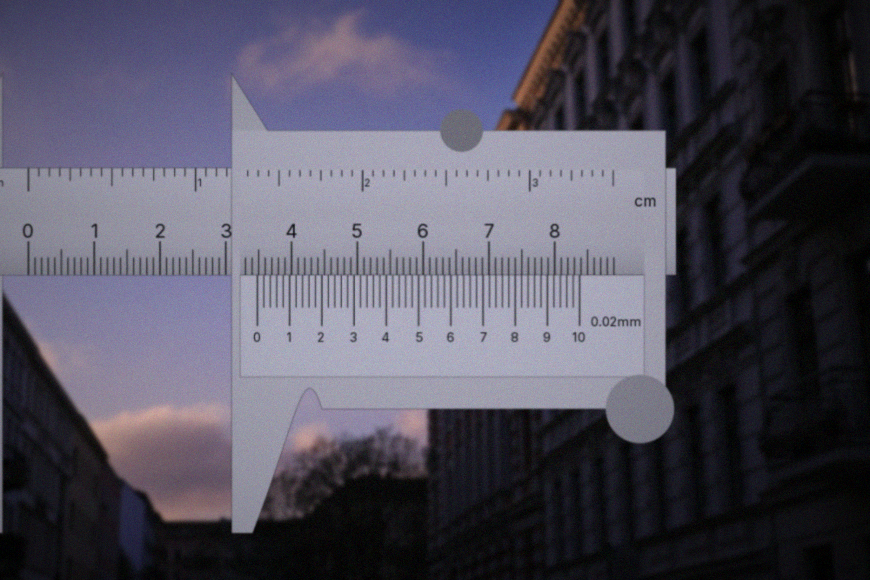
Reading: 34.8,mm
